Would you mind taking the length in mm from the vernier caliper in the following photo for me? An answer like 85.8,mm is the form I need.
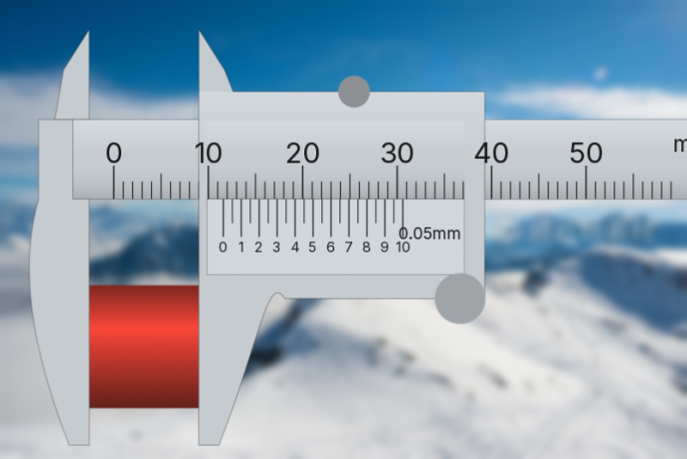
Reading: 11.6,mm
